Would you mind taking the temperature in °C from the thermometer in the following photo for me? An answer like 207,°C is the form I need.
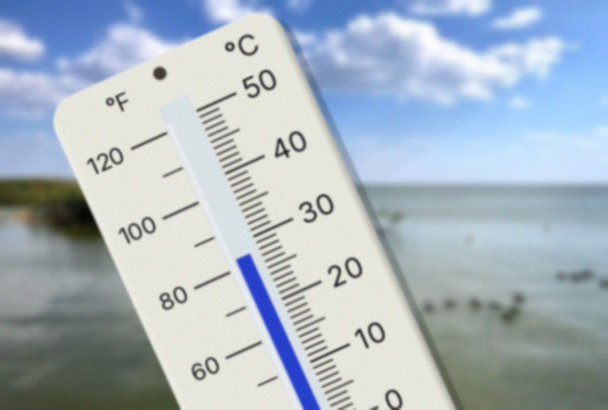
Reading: 28,°C
